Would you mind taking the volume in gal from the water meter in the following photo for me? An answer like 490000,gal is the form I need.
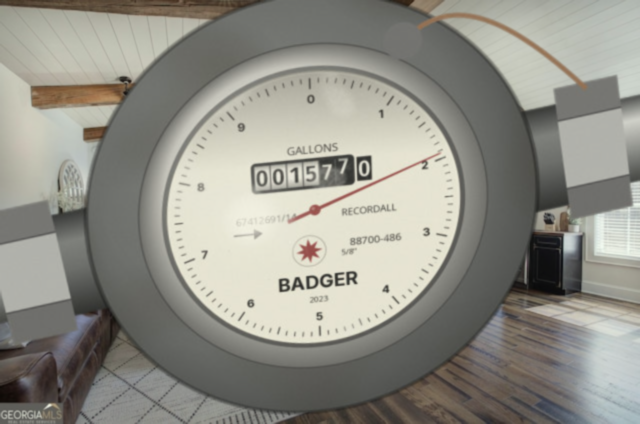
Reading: 15771.9,gal
